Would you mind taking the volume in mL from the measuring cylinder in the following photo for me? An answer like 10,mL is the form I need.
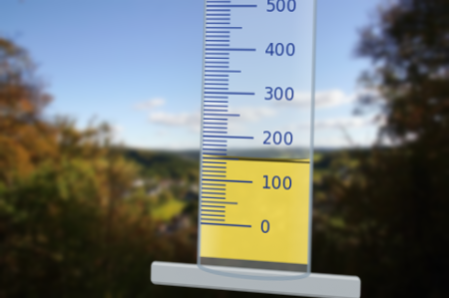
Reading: 150,mL
